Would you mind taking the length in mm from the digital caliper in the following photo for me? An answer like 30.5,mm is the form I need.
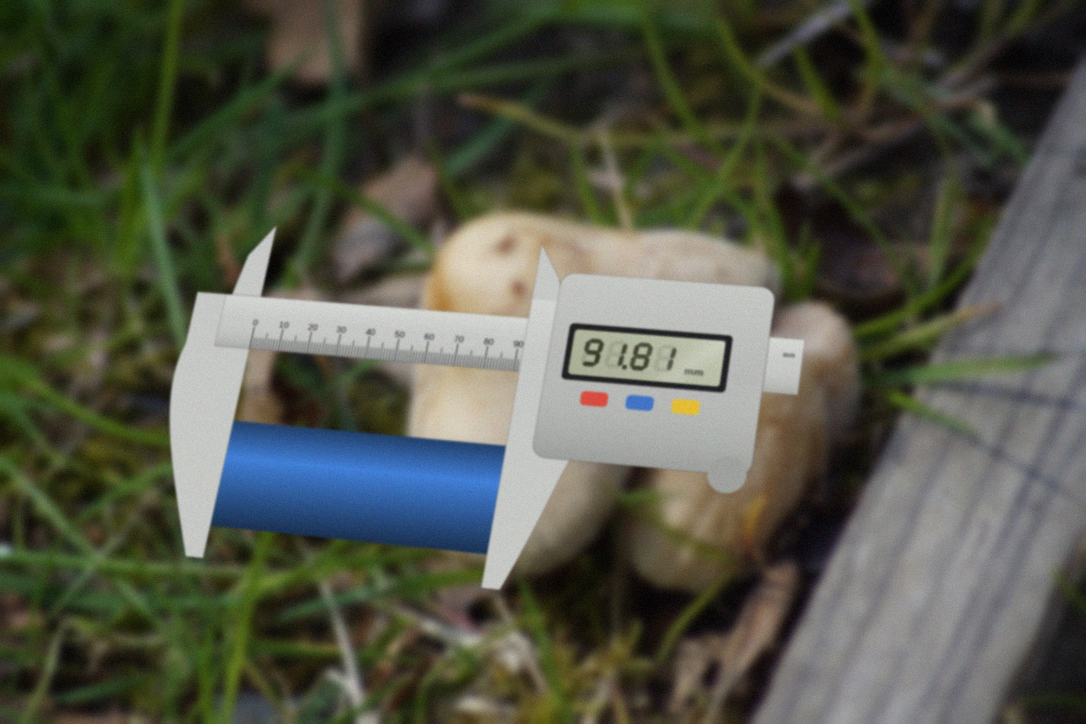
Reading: 91.81,mm
